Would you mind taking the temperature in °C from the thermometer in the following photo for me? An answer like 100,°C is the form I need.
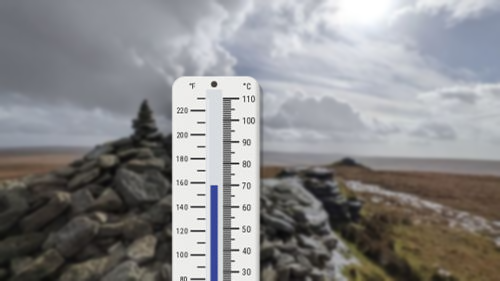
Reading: 70,°C
